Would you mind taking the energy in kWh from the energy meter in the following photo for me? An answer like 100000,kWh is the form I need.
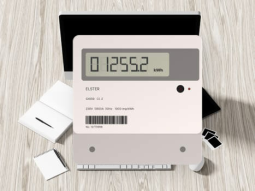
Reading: 1255.2,kWh
